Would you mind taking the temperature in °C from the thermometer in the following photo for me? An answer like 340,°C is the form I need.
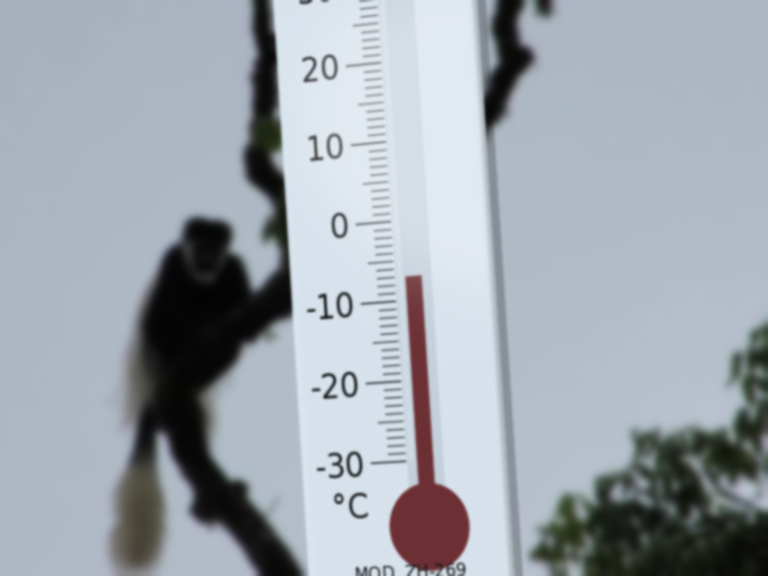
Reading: -7,°C
